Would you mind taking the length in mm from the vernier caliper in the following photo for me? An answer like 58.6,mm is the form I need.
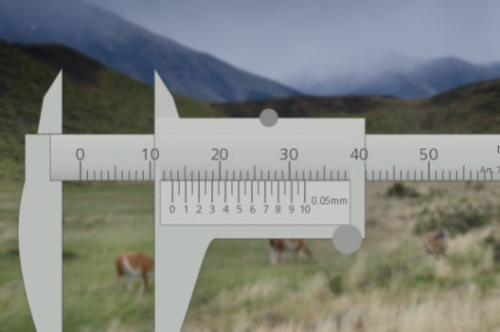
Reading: 13.2,mm
